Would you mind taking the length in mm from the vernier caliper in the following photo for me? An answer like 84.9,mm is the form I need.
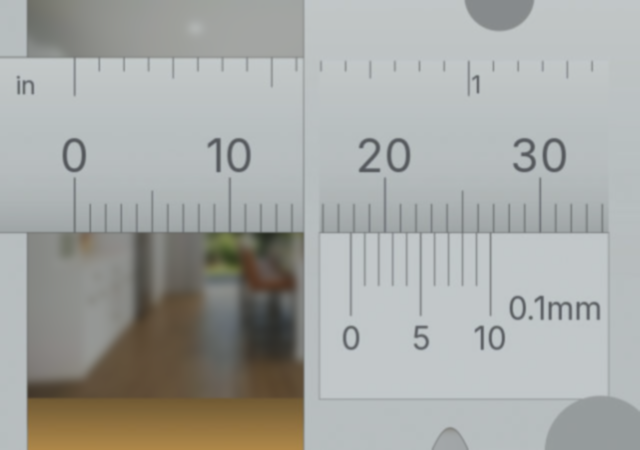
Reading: 17.8,mm
